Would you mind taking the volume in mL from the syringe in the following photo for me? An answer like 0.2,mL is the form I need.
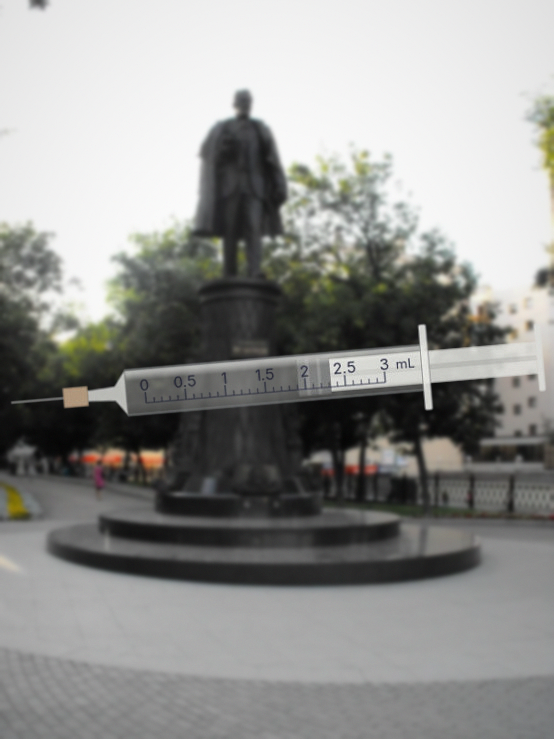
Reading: 1.9,mL
